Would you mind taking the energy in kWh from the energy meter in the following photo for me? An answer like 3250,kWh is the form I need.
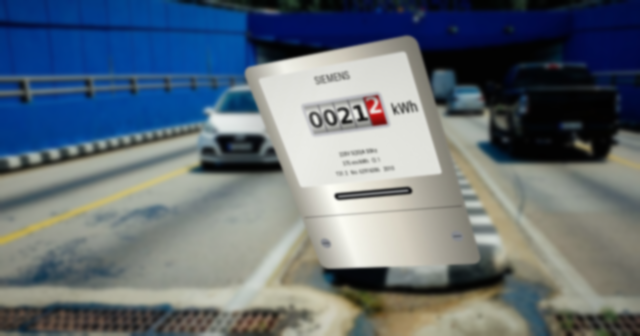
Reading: 21.2,kWh
